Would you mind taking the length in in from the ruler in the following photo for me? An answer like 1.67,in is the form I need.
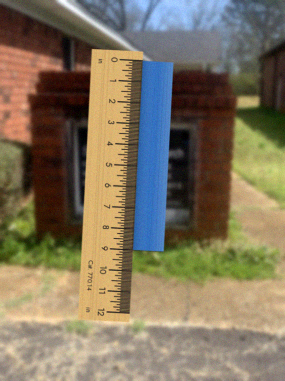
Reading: 9,in
